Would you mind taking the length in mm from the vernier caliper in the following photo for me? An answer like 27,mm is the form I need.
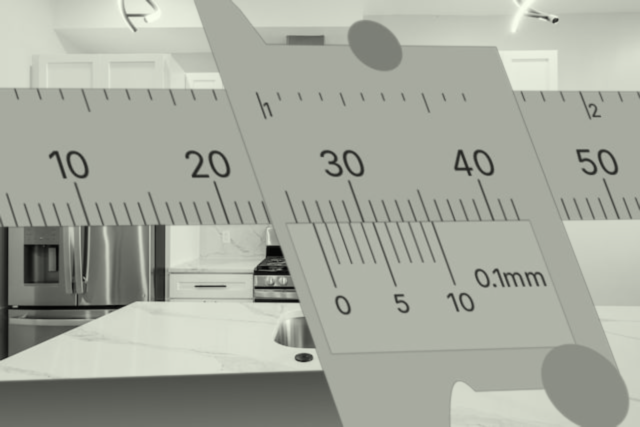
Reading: 26.2,mm
